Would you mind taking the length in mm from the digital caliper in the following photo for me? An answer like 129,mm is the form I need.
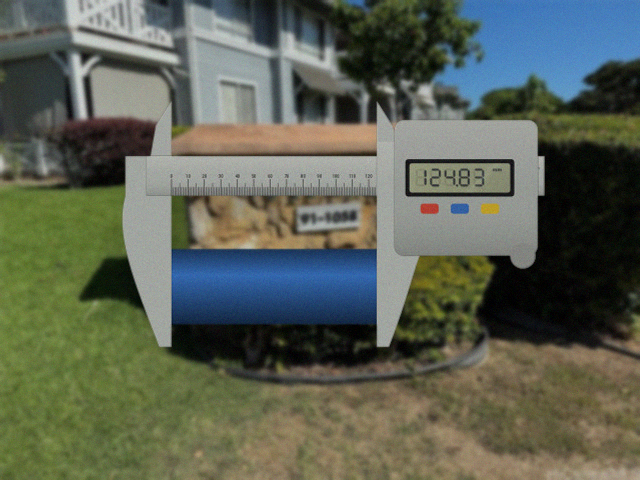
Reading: 124.83,mm
